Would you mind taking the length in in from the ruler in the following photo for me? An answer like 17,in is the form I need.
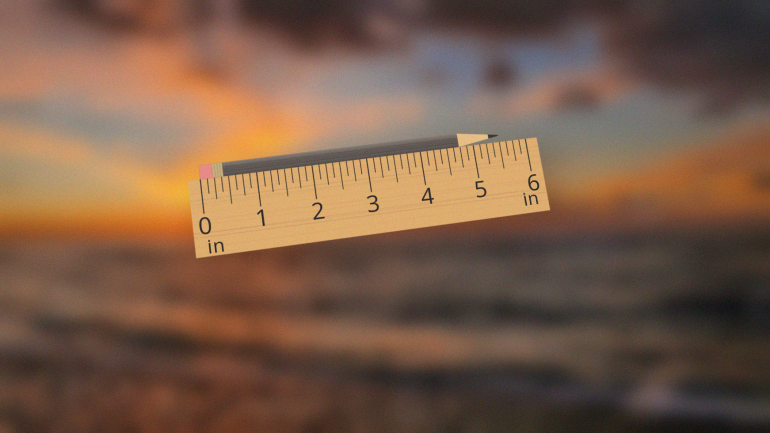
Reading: 5.5,in
